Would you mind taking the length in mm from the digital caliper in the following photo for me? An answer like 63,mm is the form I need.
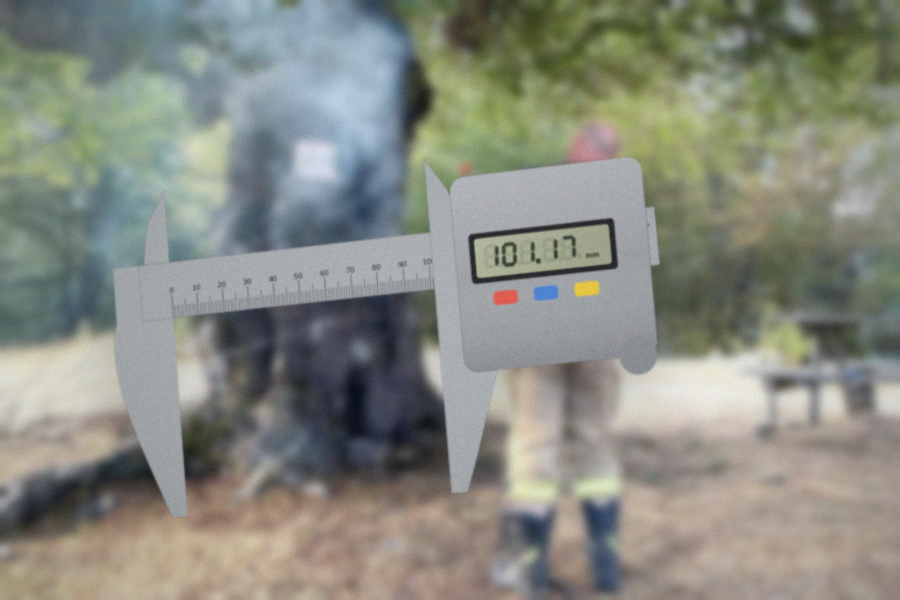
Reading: 101.17,mm
